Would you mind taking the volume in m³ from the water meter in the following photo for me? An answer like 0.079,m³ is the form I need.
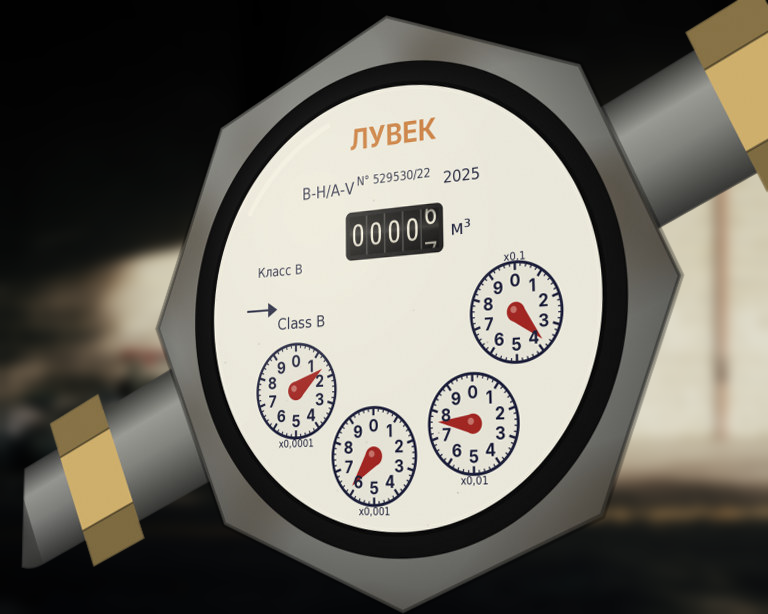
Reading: 6.3761,m³
